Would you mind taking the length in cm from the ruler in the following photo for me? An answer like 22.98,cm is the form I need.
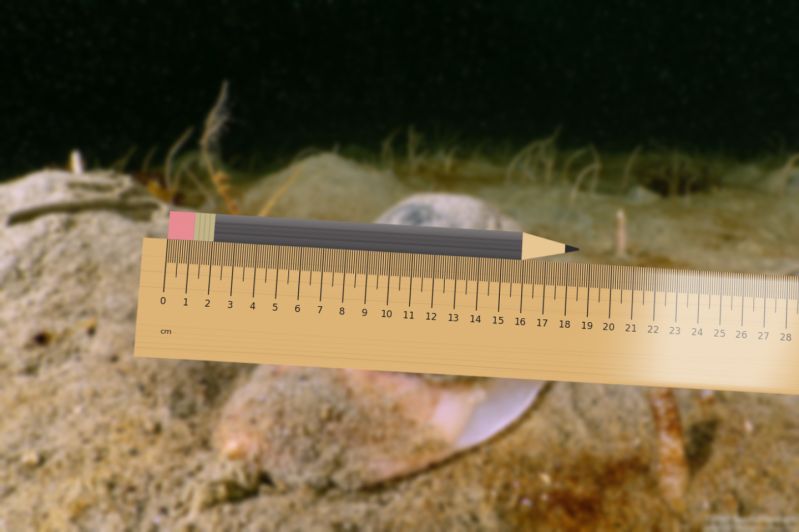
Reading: 18.5,cm
